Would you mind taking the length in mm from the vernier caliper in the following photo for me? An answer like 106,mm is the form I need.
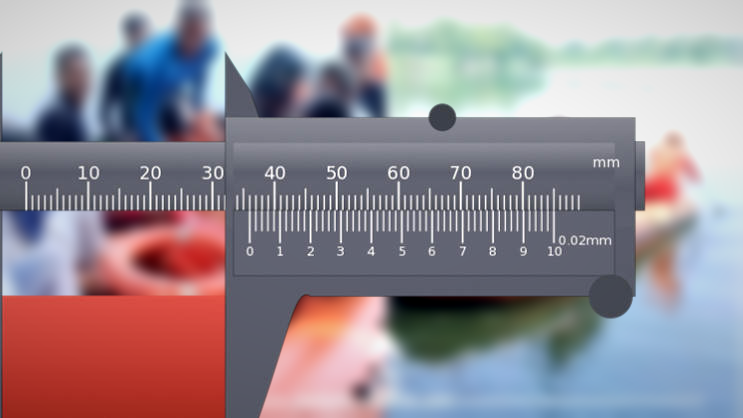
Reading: 36.0,mm
